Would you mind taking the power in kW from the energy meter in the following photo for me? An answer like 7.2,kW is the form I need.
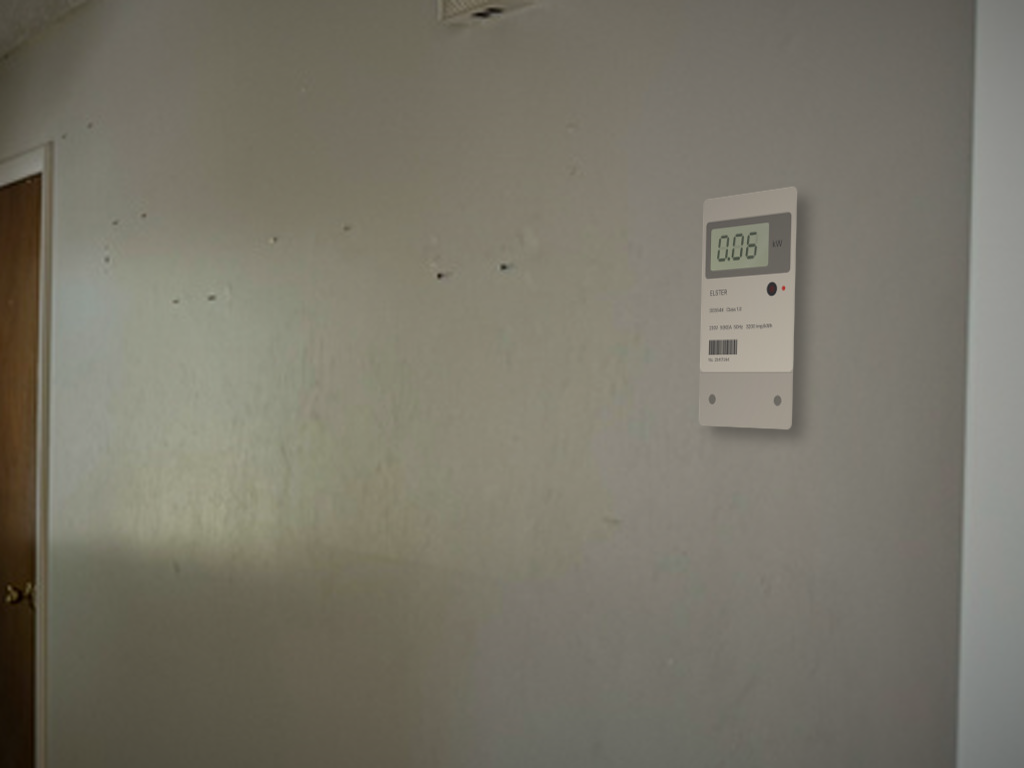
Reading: 0.06,kW
